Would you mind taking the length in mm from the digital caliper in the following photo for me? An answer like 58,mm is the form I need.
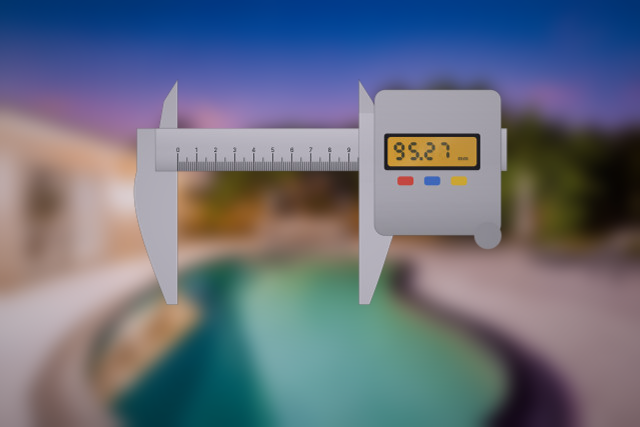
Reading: 95.27,mm
